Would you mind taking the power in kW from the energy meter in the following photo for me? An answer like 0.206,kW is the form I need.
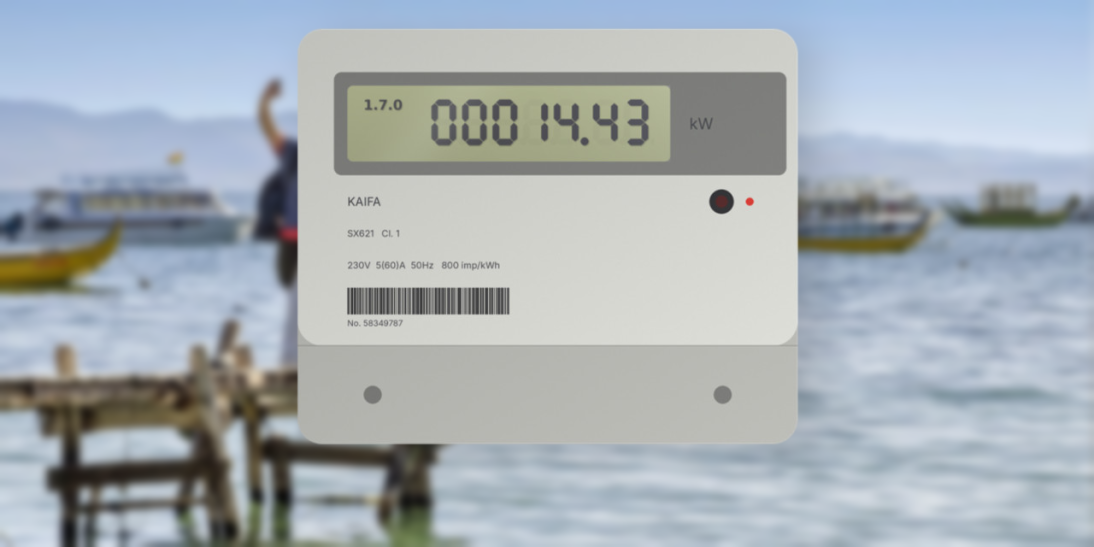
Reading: 14.43,kW
